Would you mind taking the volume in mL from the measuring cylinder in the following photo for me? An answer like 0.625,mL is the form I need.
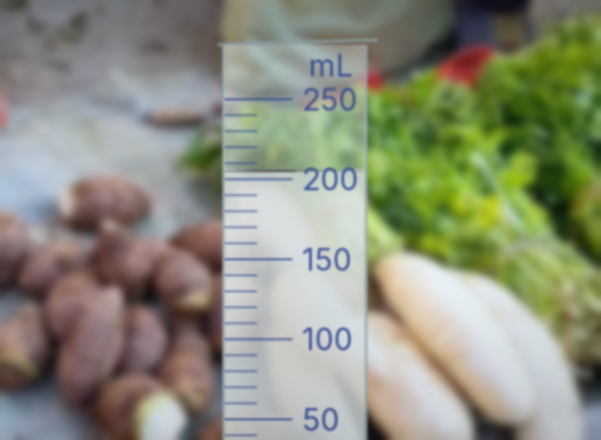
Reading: 205,mL
